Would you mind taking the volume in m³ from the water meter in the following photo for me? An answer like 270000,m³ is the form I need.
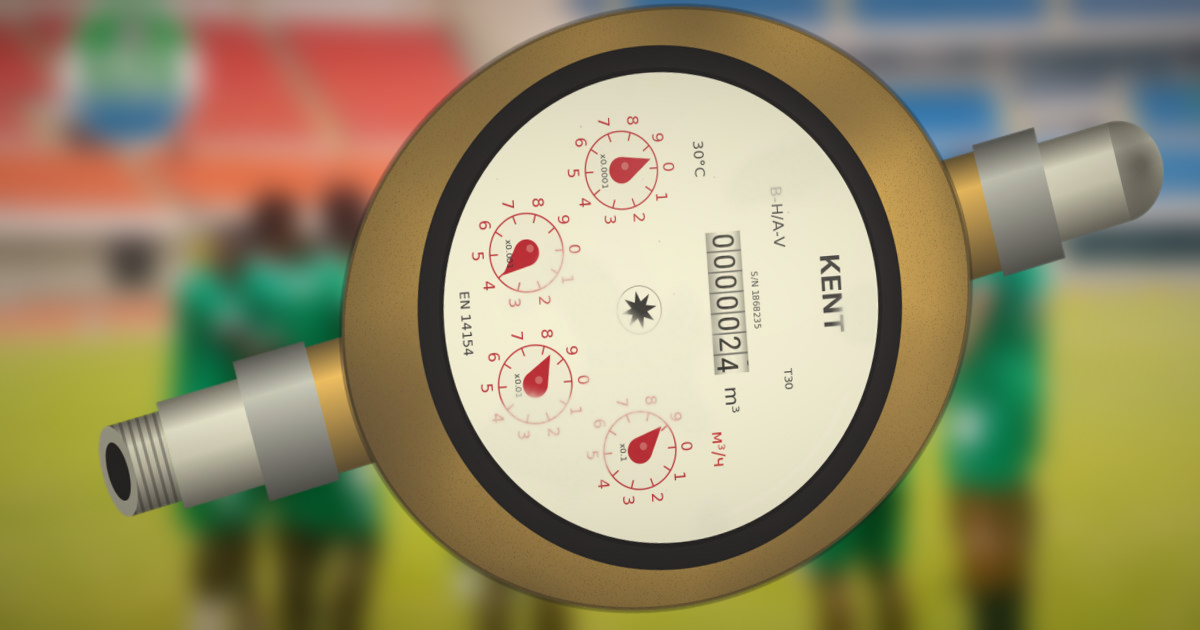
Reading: 23.8839,m³
